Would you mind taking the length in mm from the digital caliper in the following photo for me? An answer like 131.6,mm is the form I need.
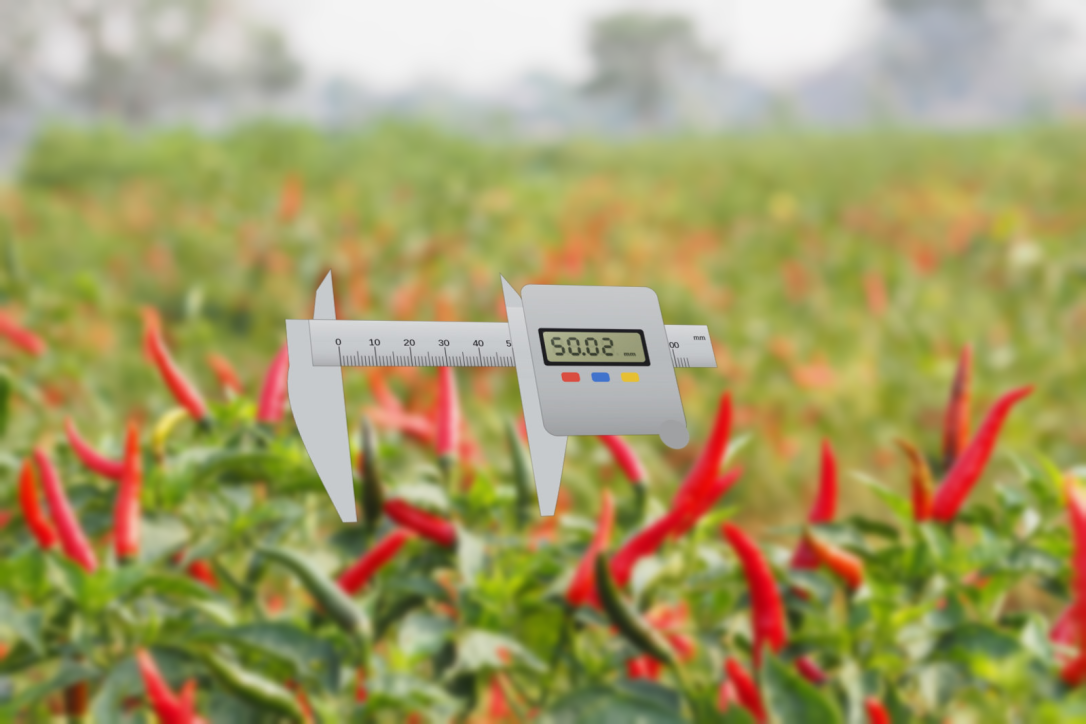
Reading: 50.02,mm
